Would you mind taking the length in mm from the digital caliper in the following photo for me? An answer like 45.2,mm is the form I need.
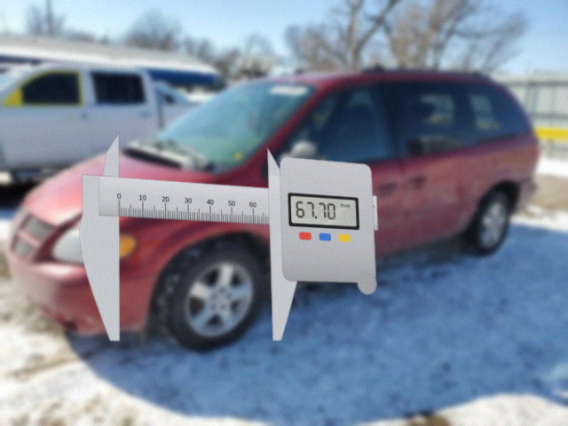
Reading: 67.70,mm
